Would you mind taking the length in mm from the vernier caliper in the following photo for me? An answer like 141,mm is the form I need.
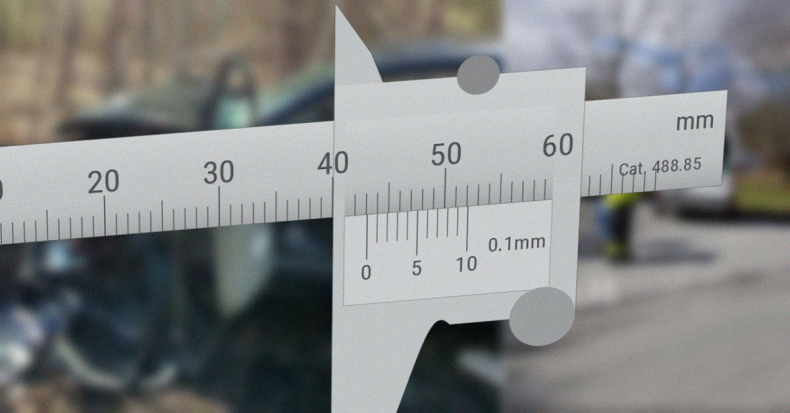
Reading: 43.1,mm
